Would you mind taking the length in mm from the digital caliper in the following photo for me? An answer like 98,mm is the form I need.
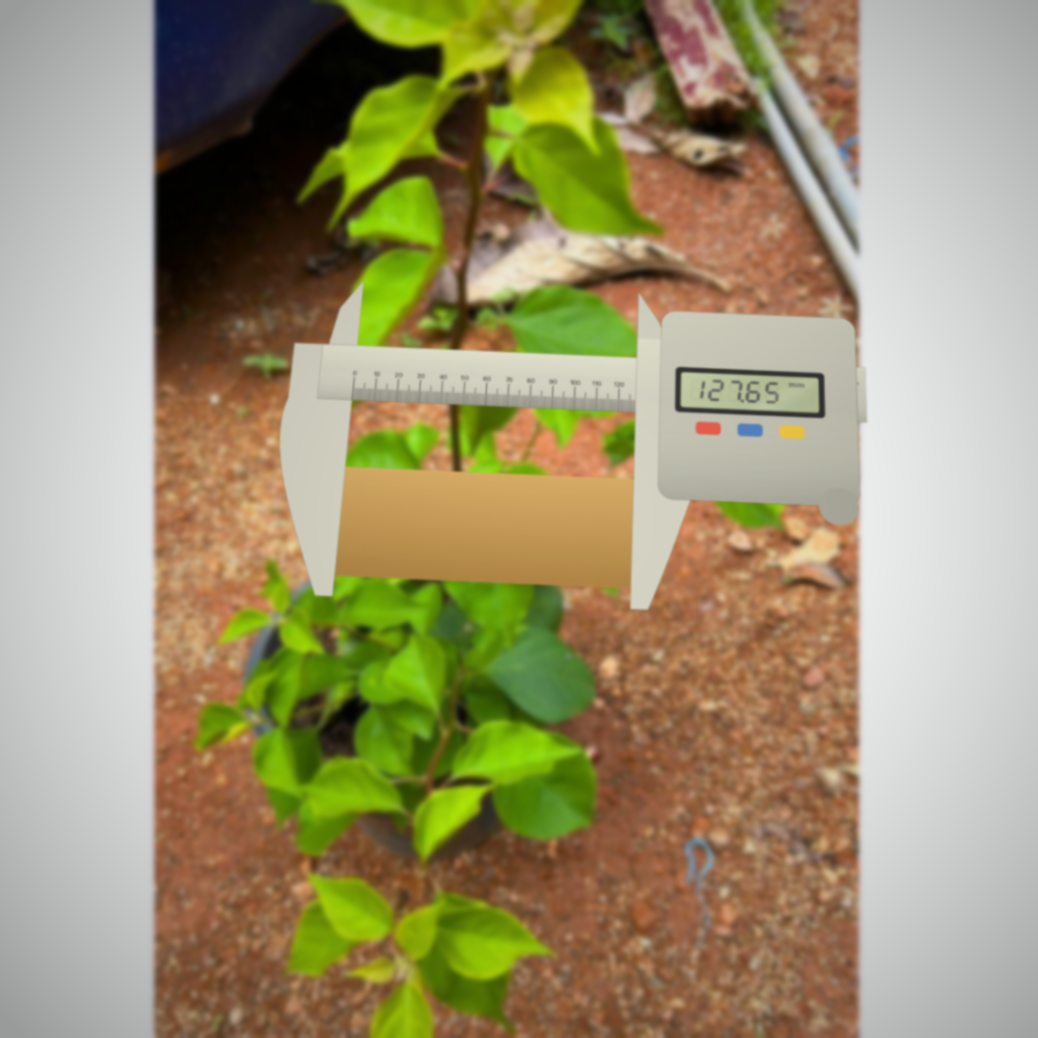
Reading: 127.65,mm
